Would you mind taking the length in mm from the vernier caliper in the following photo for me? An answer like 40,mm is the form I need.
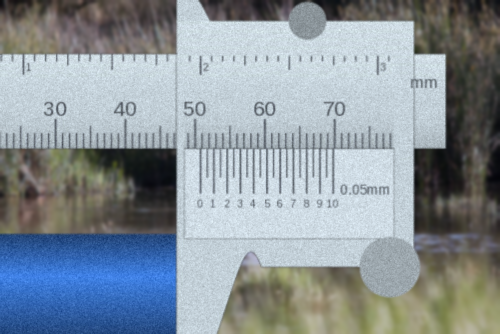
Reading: 50.8,mm
